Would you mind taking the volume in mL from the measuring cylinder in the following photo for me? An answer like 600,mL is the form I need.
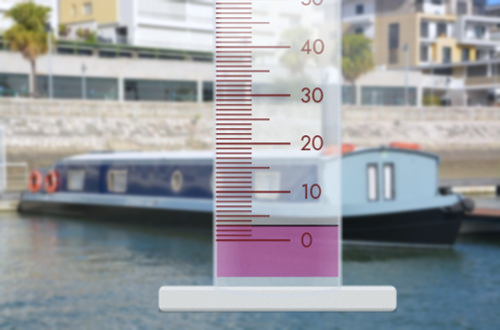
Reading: 3,mL
